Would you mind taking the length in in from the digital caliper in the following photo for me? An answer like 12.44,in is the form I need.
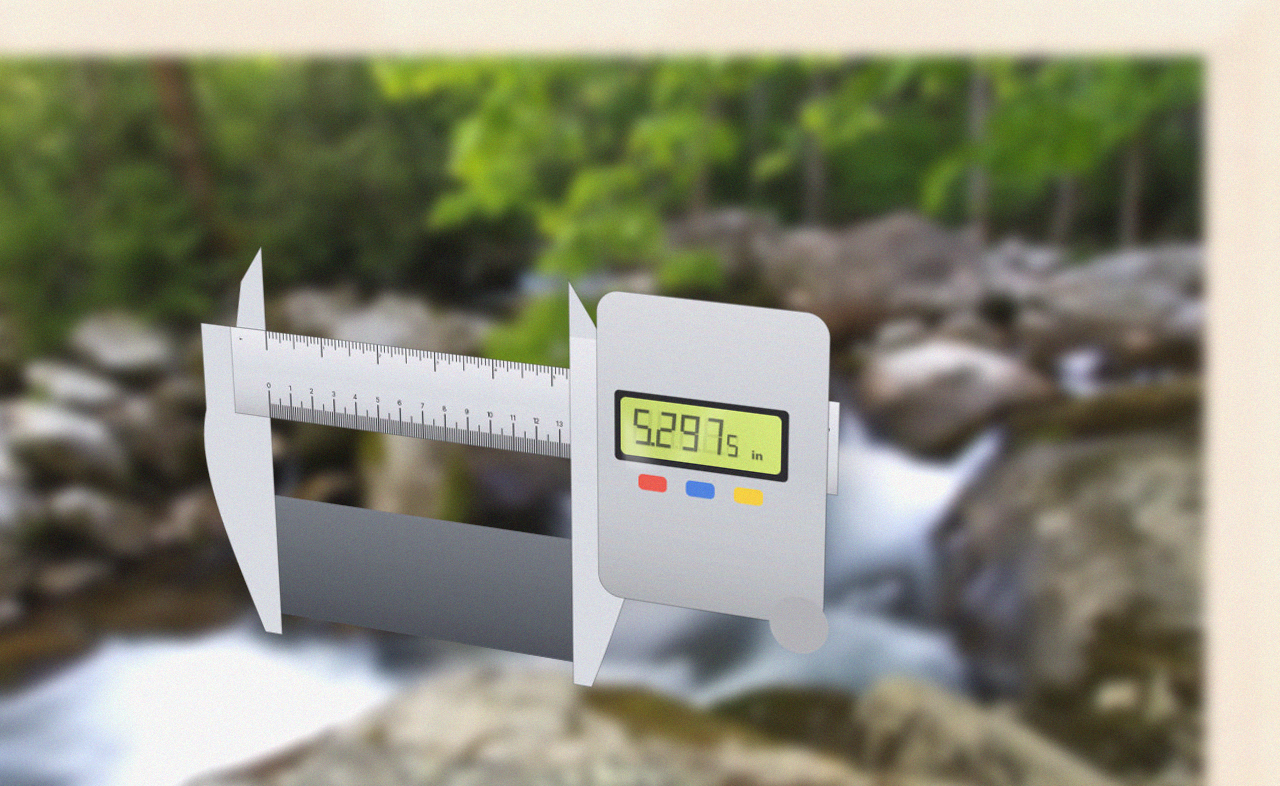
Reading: 5.2975,in
